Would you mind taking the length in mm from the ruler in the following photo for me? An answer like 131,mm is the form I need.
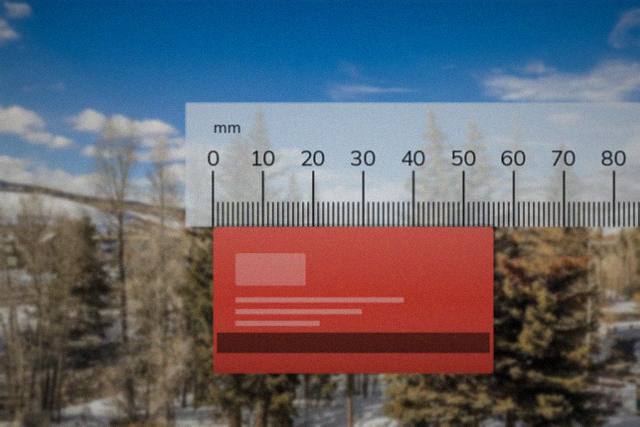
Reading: 56,mm
